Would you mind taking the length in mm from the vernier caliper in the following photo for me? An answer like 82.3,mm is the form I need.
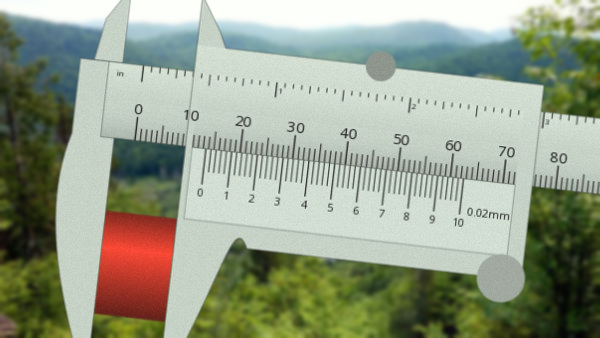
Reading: 13.5,mm
